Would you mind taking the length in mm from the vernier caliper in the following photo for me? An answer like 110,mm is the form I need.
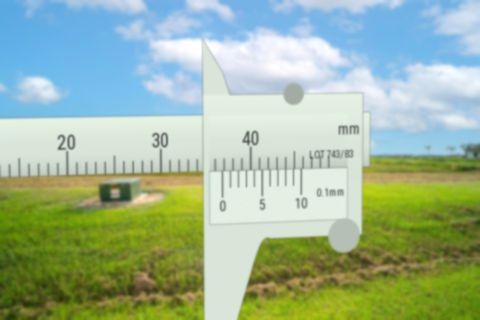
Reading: 36.8,mm
